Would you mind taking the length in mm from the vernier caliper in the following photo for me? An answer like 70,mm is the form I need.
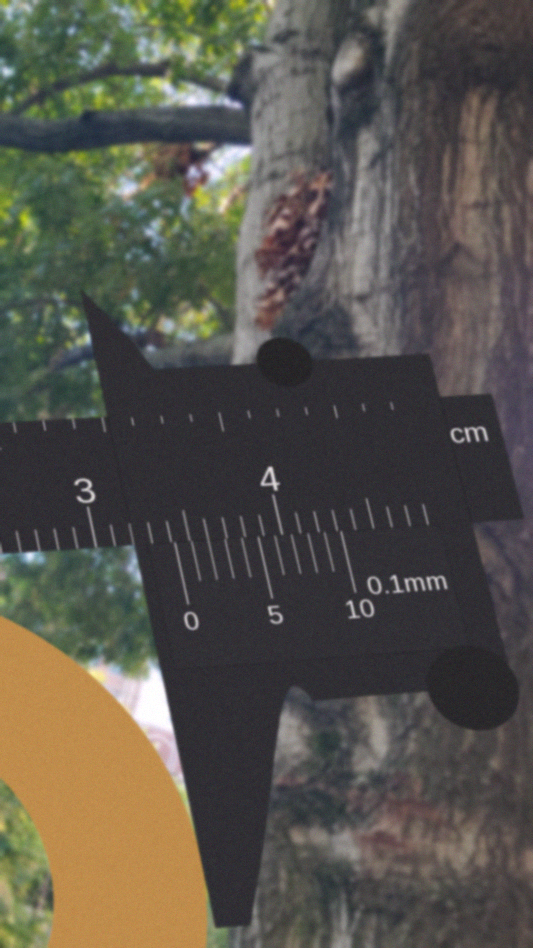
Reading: 34.2,mm
